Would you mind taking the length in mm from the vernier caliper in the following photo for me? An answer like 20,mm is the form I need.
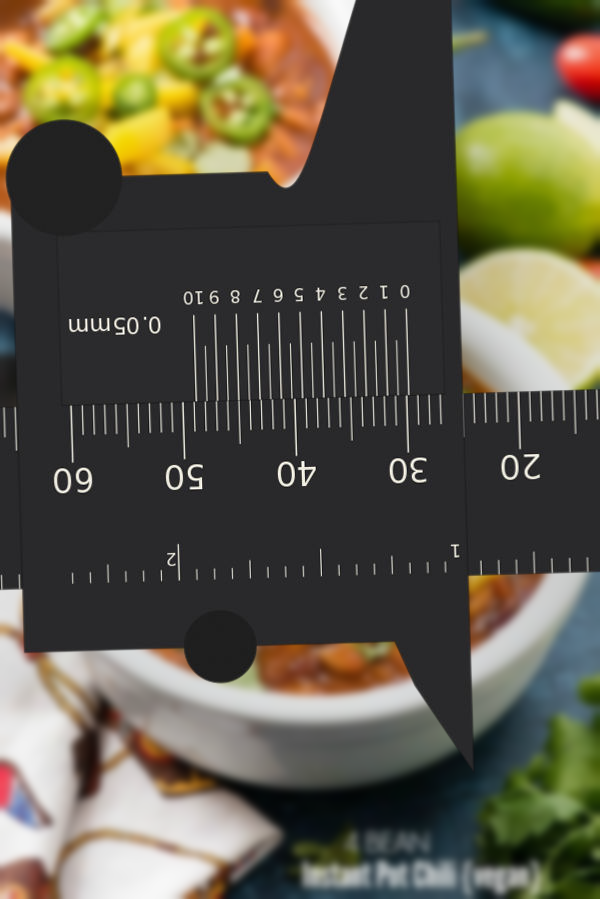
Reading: 29.8,mm
